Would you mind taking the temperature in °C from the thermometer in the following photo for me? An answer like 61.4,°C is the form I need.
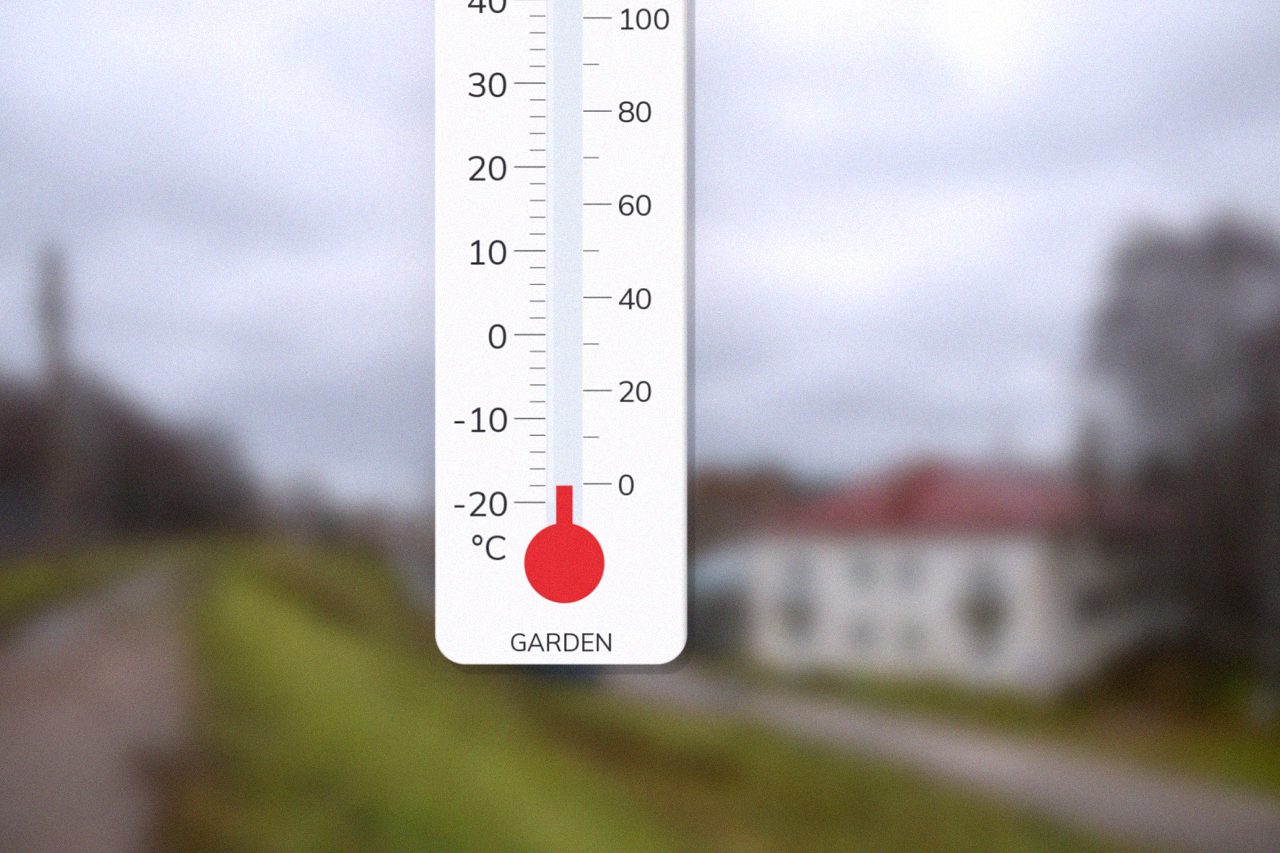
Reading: -18,°C
